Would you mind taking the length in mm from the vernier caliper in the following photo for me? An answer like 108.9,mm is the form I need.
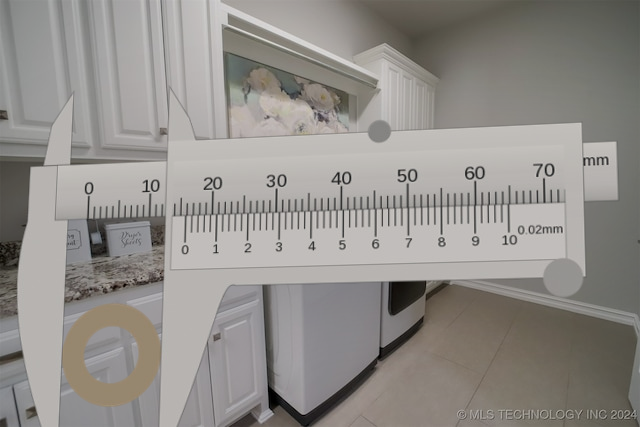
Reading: 15.8,mm
